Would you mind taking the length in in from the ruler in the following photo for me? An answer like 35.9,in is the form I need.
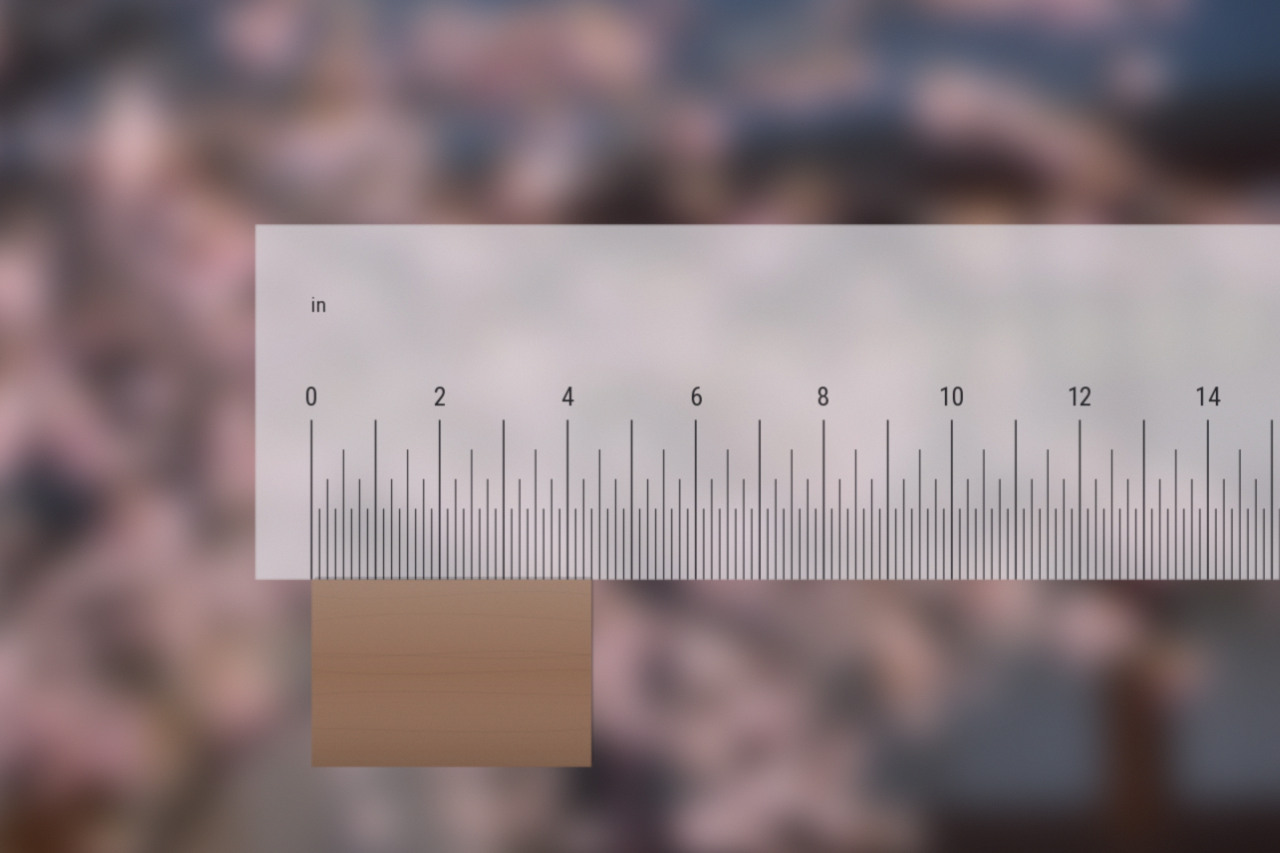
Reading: 4.375,in
